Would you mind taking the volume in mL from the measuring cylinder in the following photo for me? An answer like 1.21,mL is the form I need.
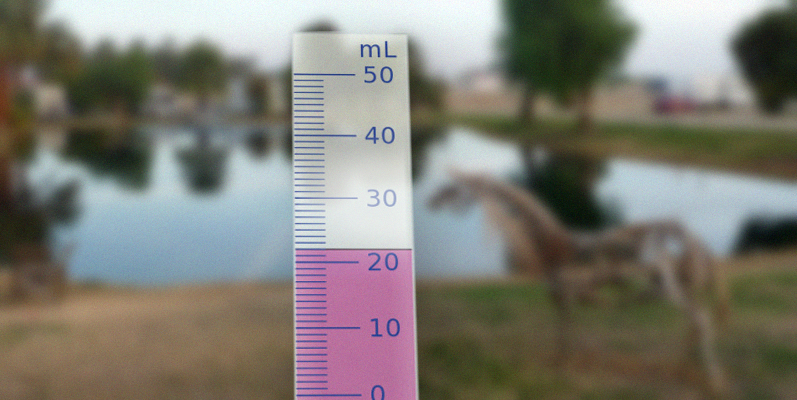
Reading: 22,mL
